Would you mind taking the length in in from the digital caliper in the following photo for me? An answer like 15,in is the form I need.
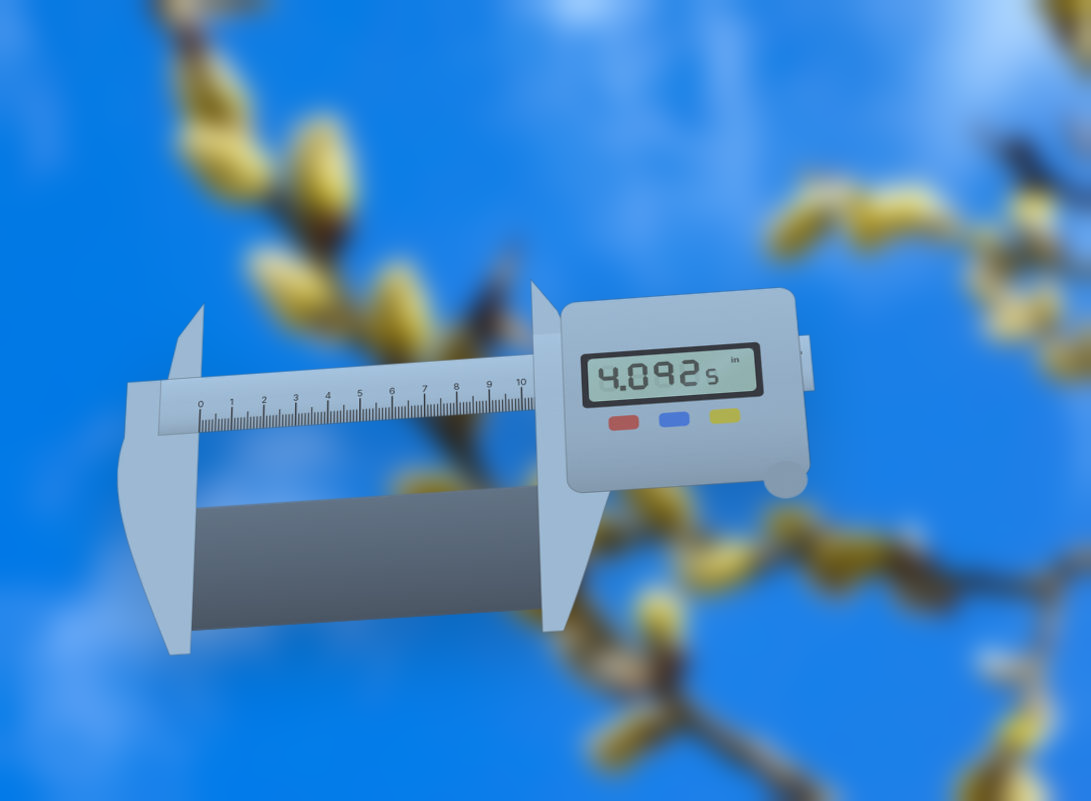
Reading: 4.0925,in
